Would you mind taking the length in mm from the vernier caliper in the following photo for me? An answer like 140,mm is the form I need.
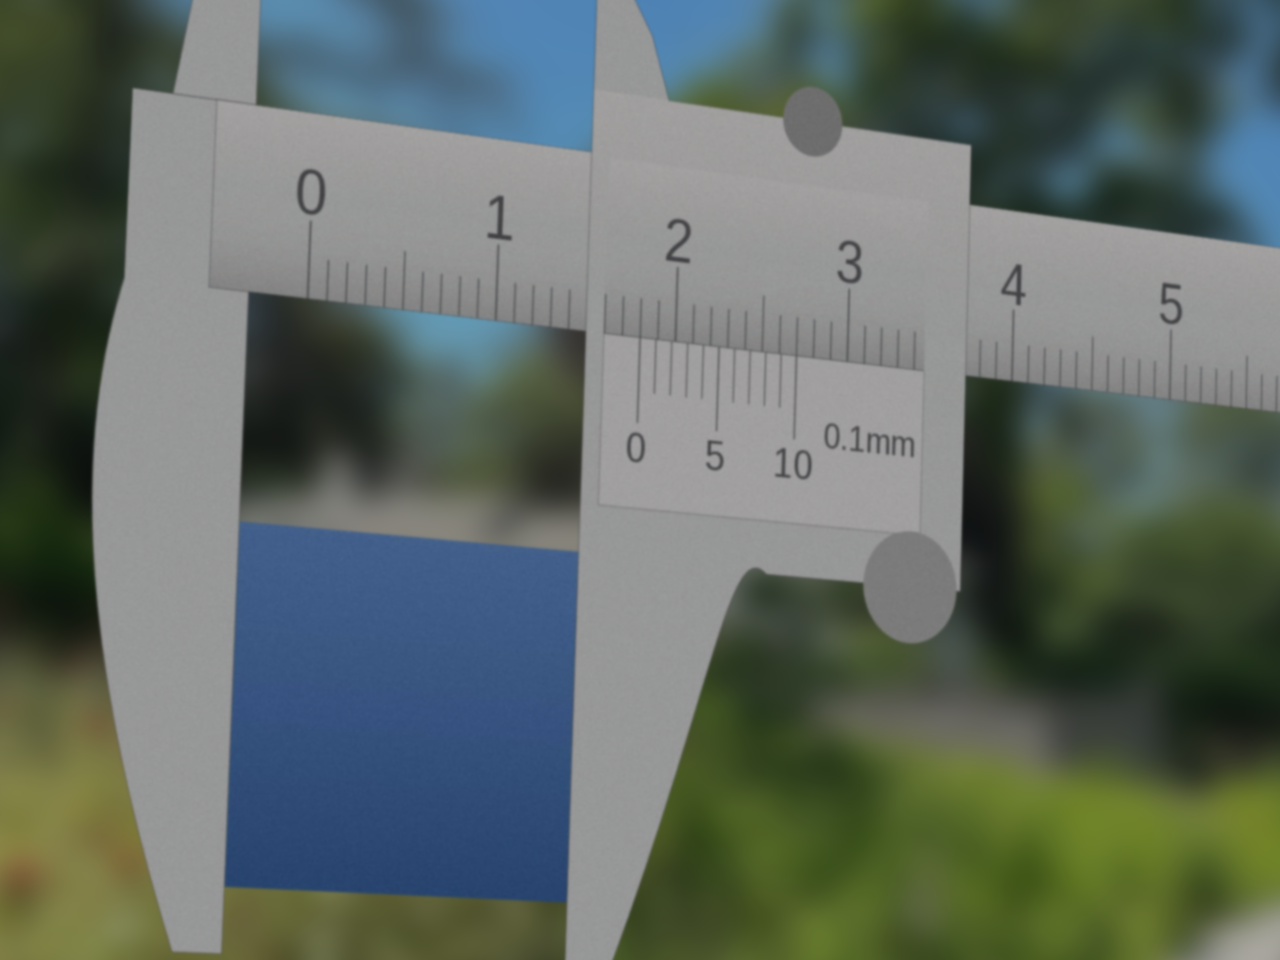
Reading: 18.0,mm
